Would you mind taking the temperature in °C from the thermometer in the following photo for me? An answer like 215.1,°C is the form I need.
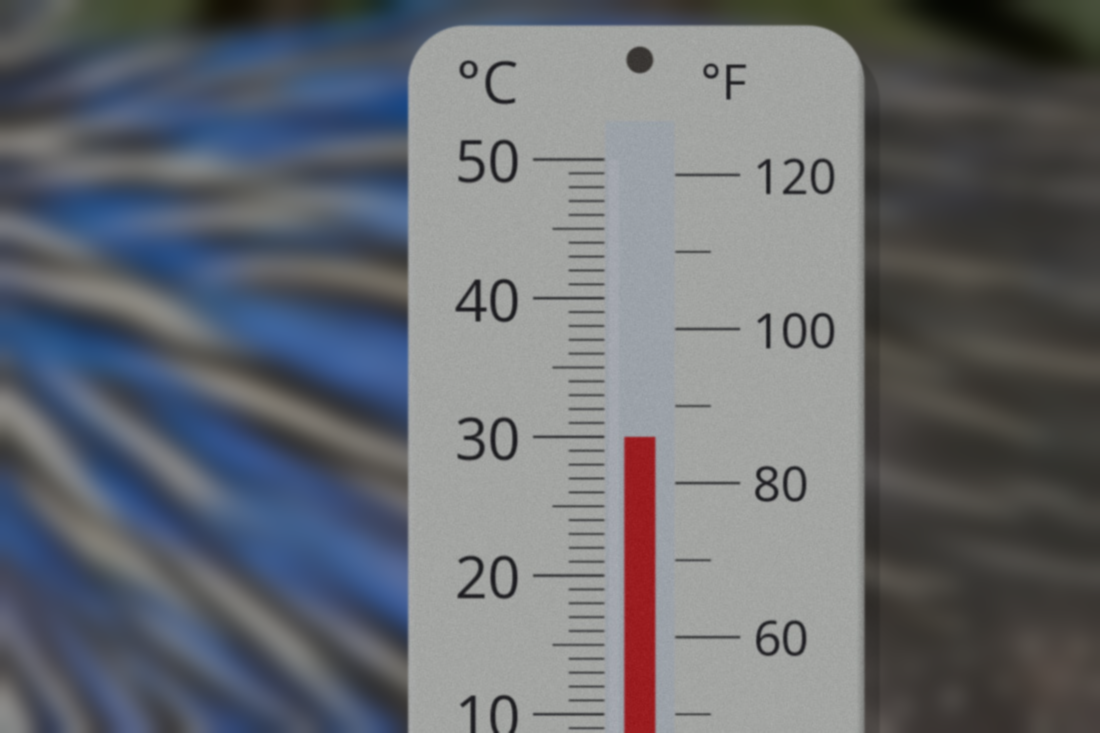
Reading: 30,°C
